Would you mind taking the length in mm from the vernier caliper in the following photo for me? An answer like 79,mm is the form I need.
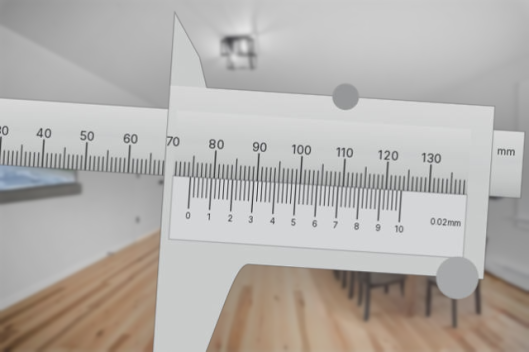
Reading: 74.5,mm
